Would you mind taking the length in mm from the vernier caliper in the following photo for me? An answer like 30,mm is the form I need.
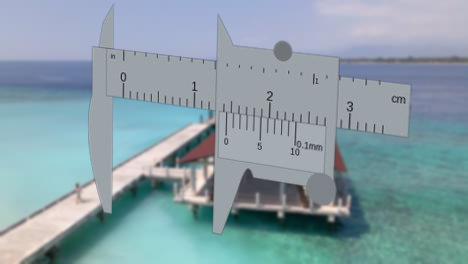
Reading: 14.4,mm
